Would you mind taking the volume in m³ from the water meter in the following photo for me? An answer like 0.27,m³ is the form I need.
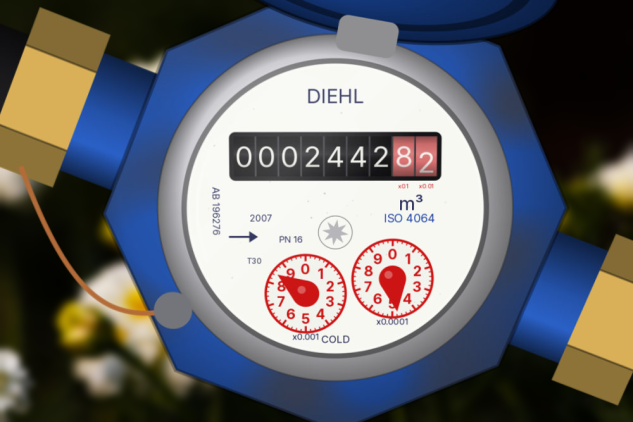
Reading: 2442.8184,m³
